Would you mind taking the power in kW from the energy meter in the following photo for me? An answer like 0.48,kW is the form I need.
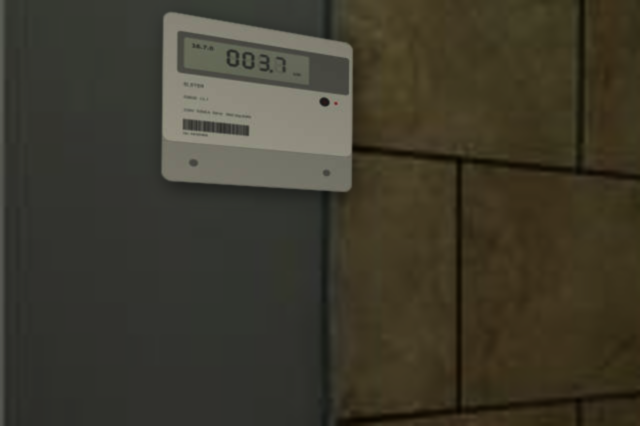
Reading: 3.7,kW
